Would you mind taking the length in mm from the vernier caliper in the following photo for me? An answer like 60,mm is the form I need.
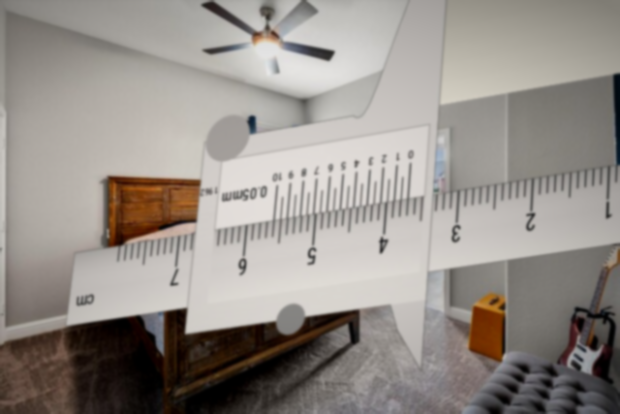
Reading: 37.0,mm
